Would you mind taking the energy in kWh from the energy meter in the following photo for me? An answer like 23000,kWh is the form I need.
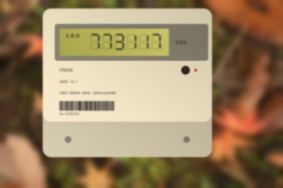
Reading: 773117,kWh
